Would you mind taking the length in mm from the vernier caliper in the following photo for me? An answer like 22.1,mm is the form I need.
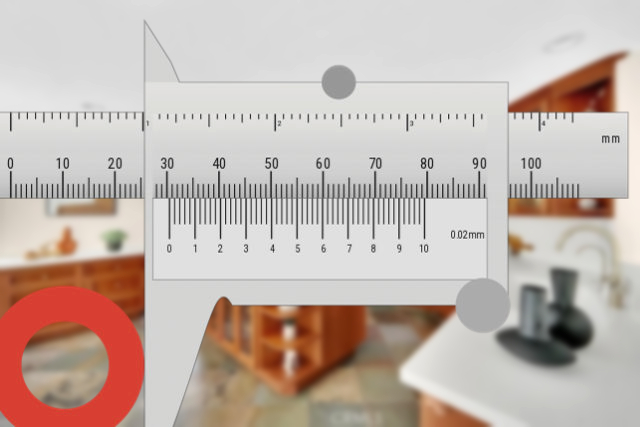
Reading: 30.5,mm
